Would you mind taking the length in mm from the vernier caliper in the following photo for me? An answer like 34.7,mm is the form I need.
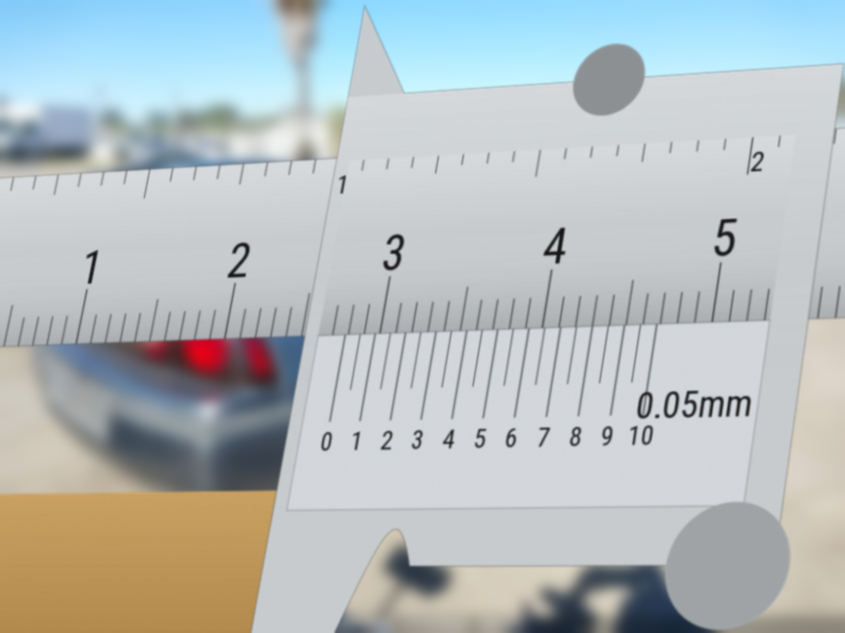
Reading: 27.8,mm
